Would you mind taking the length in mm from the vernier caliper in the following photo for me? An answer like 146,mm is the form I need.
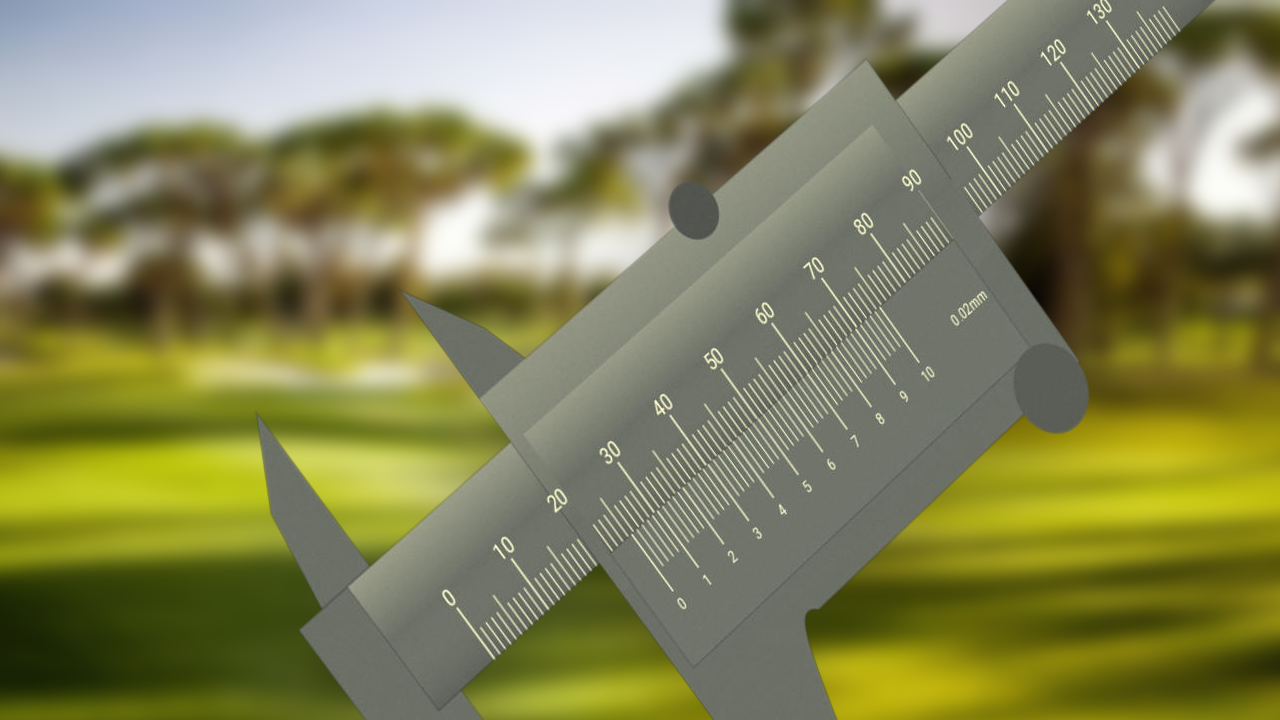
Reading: 25.6,mm
